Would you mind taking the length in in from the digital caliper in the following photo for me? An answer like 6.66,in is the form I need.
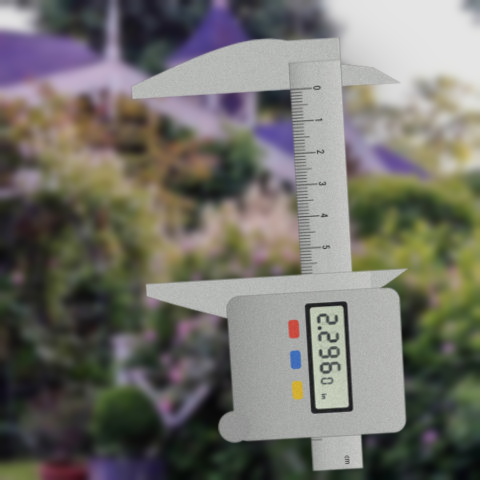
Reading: 2.2960,in
